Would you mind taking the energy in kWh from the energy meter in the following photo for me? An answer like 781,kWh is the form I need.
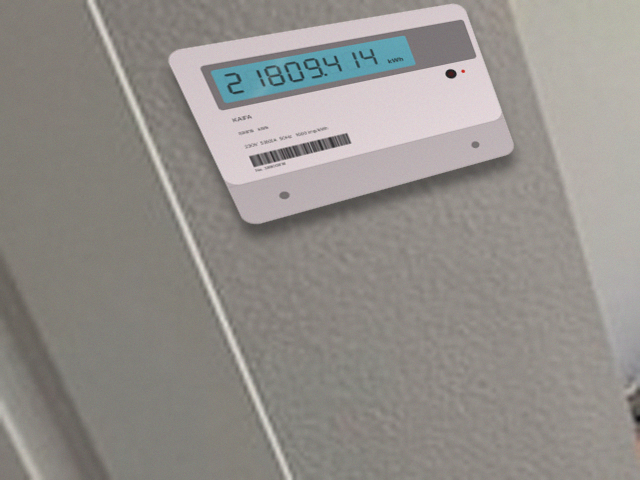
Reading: 21809.414,kWh
